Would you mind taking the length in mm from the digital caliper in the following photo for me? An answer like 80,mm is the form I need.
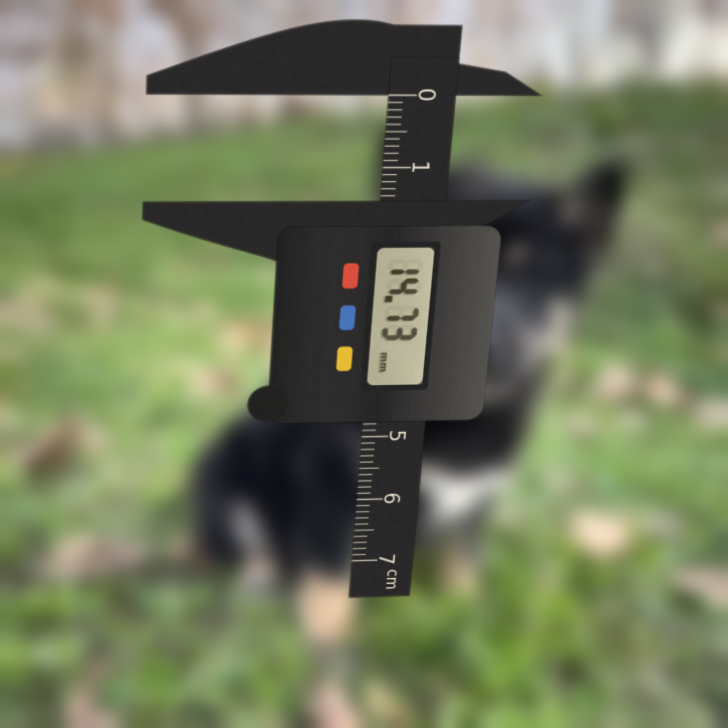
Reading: 14.73,mm
